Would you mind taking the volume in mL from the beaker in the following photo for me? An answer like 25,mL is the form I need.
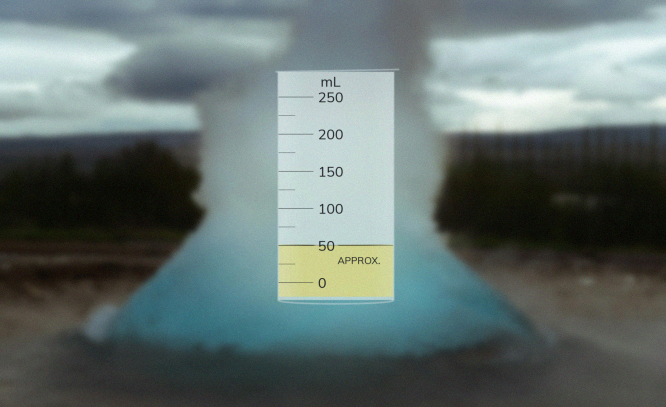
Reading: 50,mL
